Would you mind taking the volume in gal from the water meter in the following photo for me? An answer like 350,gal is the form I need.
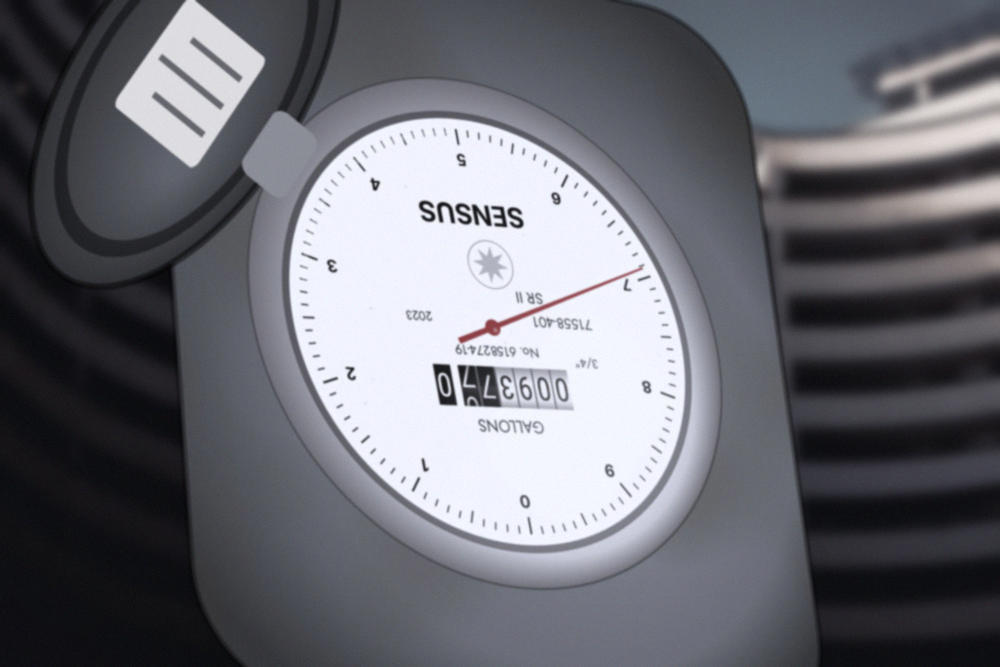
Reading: 93766.9,gal
